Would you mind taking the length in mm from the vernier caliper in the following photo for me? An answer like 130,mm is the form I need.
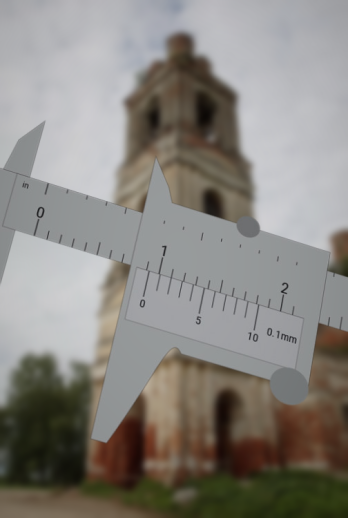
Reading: 9.2,mm
